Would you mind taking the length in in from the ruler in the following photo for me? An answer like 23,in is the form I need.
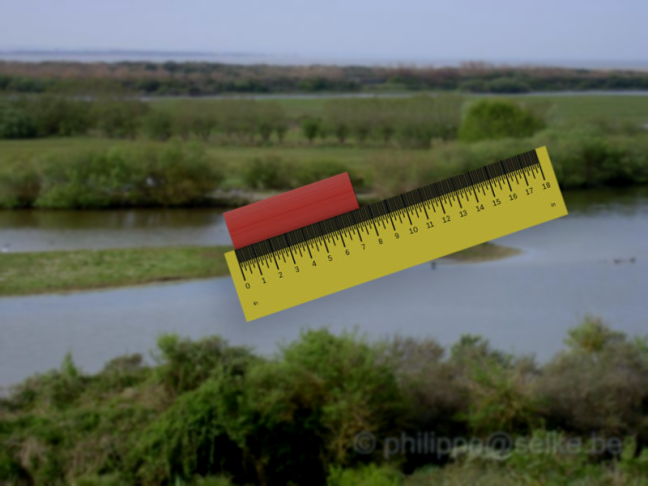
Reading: 7.5,in
